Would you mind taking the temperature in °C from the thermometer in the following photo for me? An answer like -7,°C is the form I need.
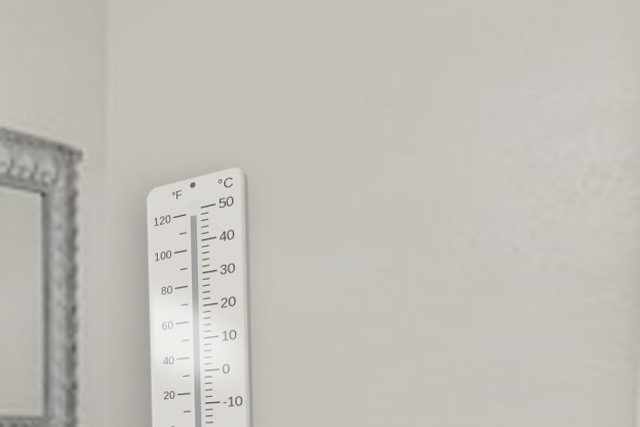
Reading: 48,°C
